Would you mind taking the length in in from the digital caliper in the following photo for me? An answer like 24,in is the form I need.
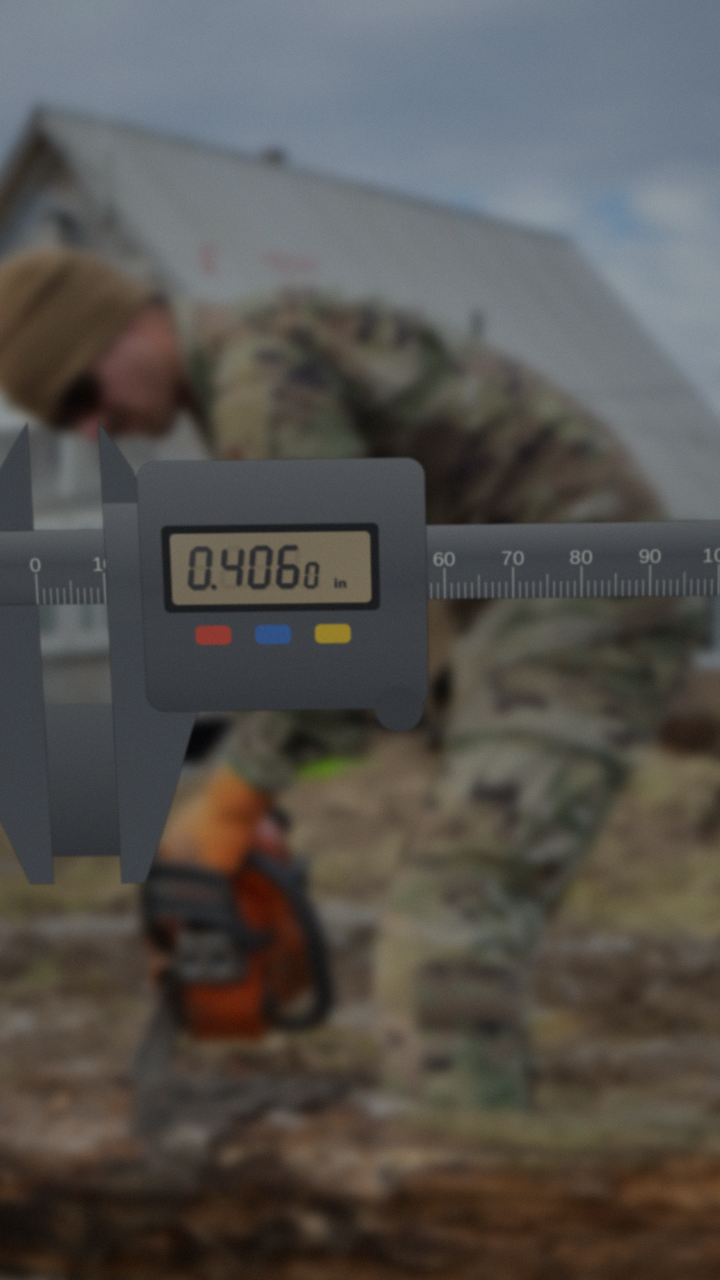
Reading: 0.4060,in
